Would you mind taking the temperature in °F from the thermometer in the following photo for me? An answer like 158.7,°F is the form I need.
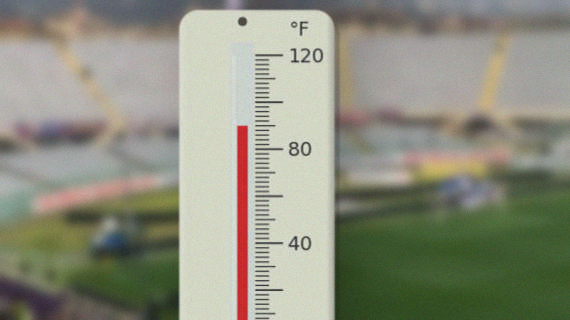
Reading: 90,°F
